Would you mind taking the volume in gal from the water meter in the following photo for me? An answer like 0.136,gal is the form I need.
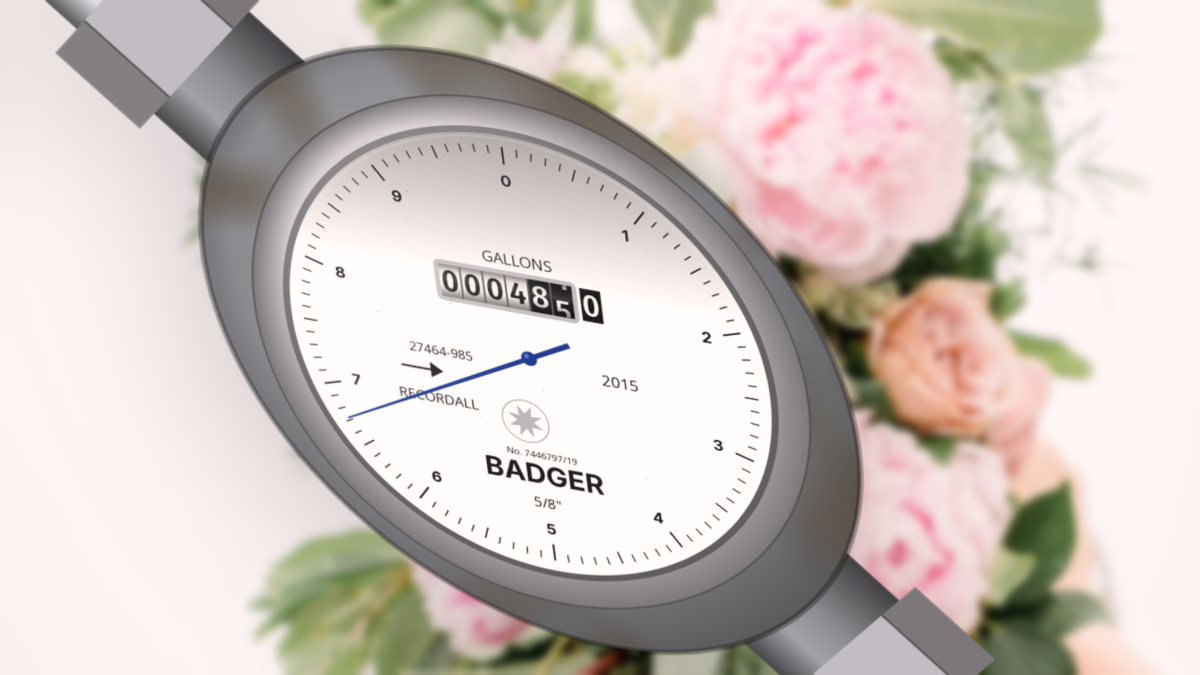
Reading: 4846.7,gal
